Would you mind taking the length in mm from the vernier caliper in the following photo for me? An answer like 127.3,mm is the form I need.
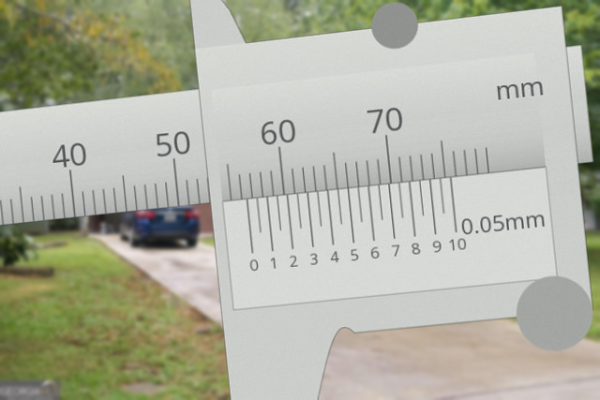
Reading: 56.5,mm
